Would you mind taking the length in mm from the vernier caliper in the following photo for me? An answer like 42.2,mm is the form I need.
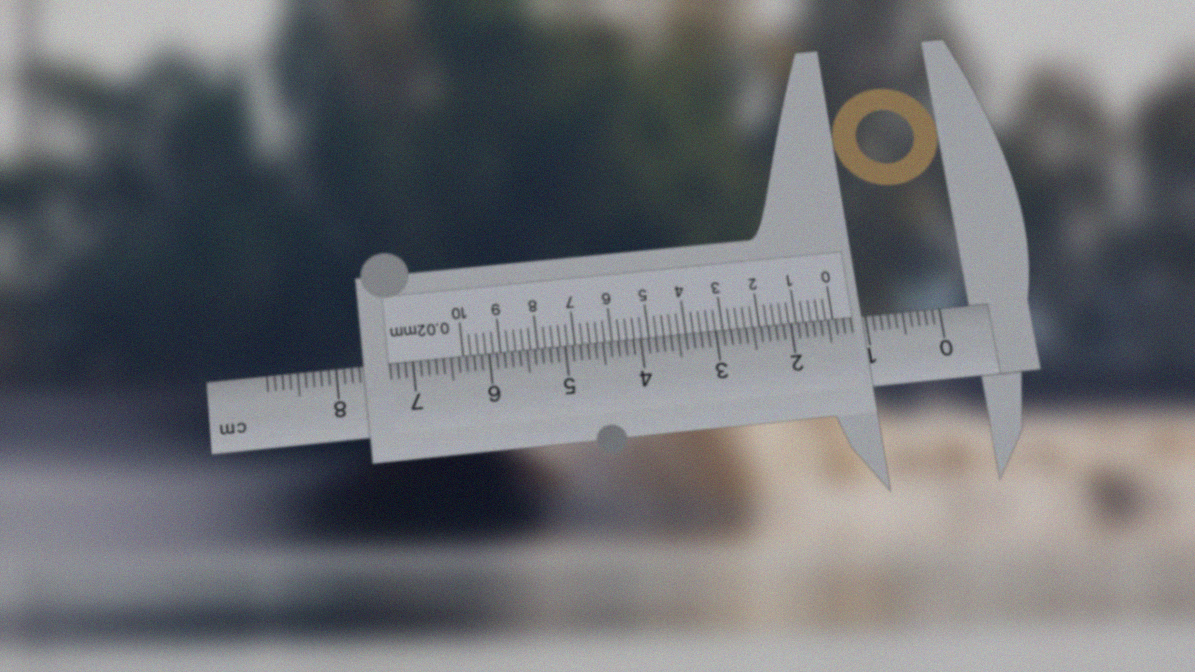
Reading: 14.4,mm
